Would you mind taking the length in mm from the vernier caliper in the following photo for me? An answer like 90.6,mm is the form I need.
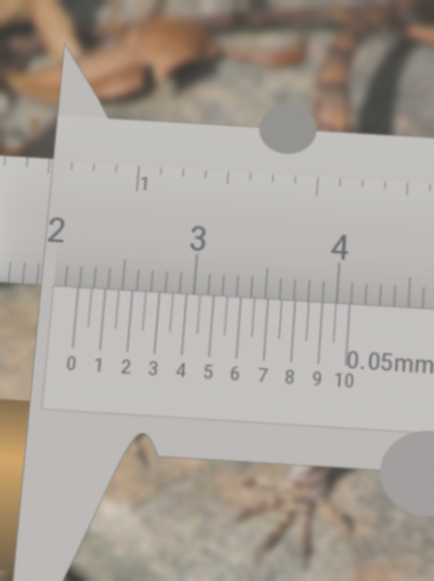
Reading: 21.9,mm
